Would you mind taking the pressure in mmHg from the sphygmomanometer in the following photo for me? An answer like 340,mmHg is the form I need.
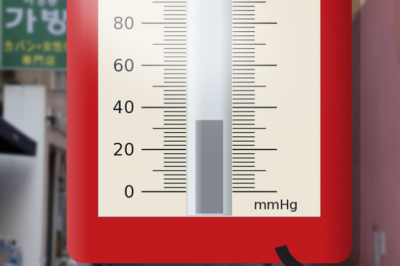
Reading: 34,mmHg
